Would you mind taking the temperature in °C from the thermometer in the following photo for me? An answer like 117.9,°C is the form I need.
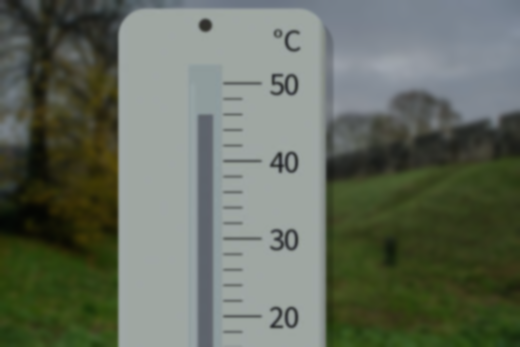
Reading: 46,°C
